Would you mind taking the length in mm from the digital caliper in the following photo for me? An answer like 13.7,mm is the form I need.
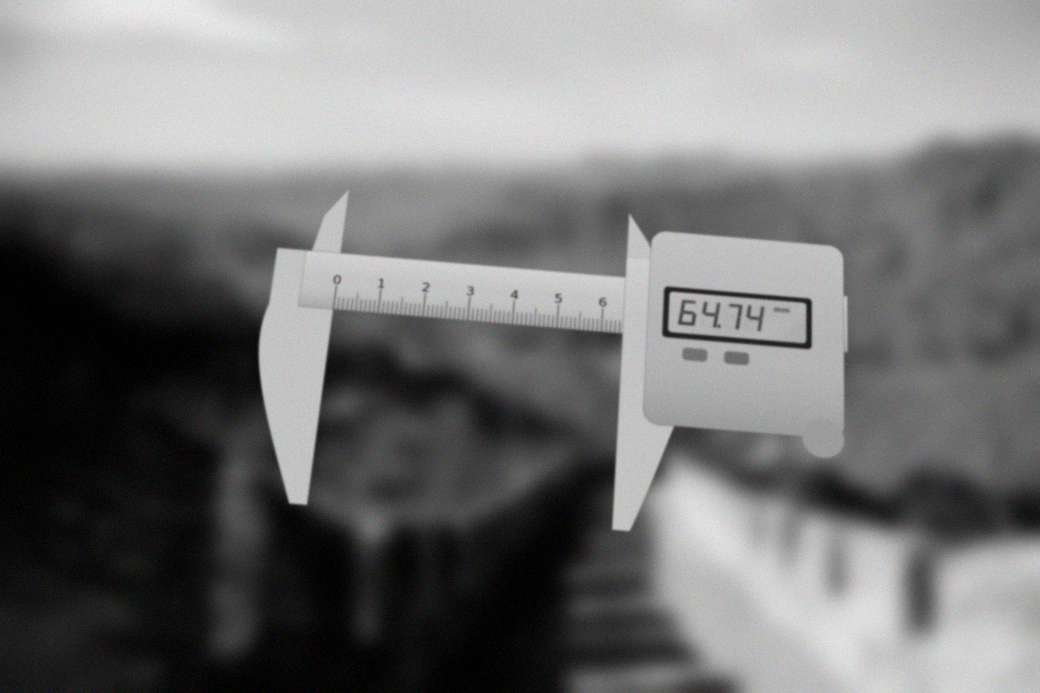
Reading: 64.74,mm
